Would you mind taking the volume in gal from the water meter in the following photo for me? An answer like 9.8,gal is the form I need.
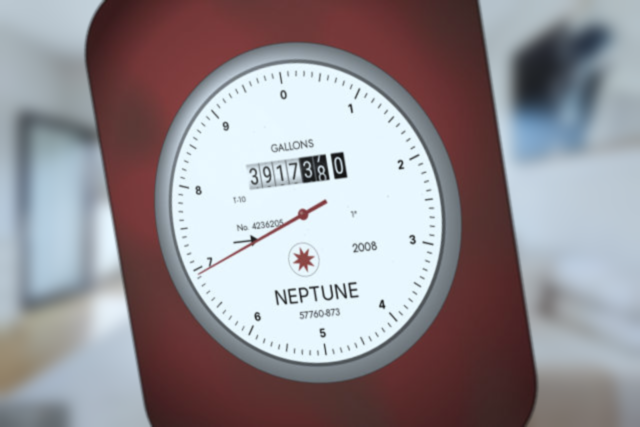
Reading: 3917376.9,gal
